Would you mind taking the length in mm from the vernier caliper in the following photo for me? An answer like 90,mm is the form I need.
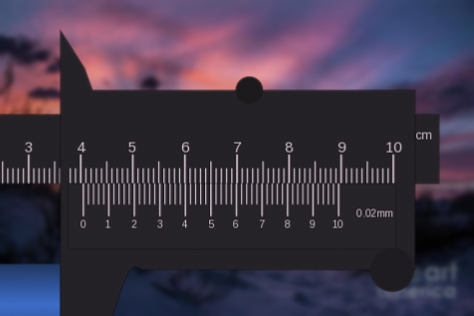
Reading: 40.5,mm
